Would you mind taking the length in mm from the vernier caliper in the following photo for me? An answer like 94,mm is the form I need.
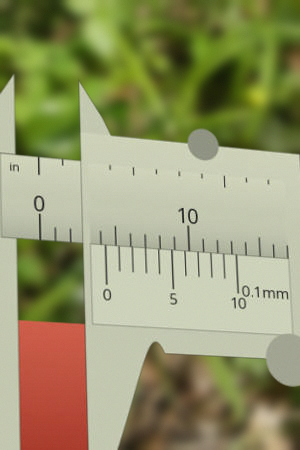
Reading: 4.3,mm
